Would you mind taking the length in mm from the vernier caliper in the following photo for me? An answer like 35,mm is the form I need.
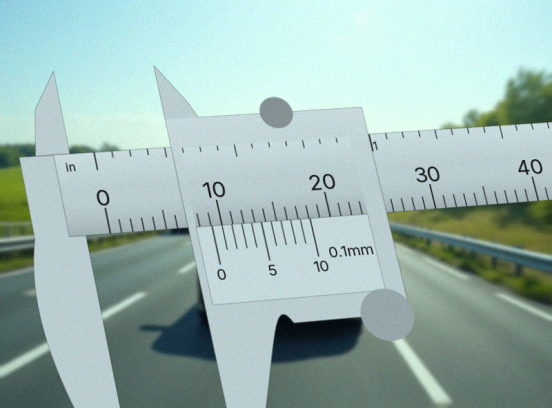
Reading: 9.1,mm
